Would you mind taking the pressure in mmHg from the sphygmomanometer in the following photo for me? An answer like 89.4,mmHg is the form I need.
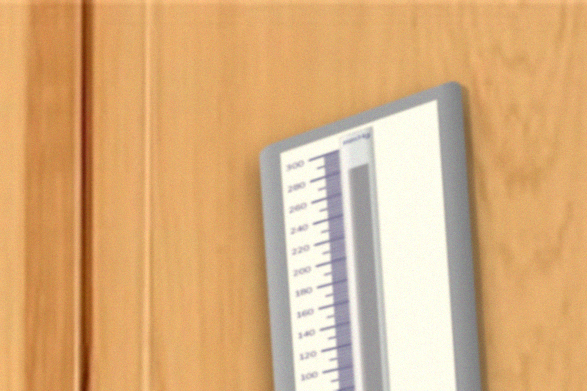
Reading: 280,mmHg
